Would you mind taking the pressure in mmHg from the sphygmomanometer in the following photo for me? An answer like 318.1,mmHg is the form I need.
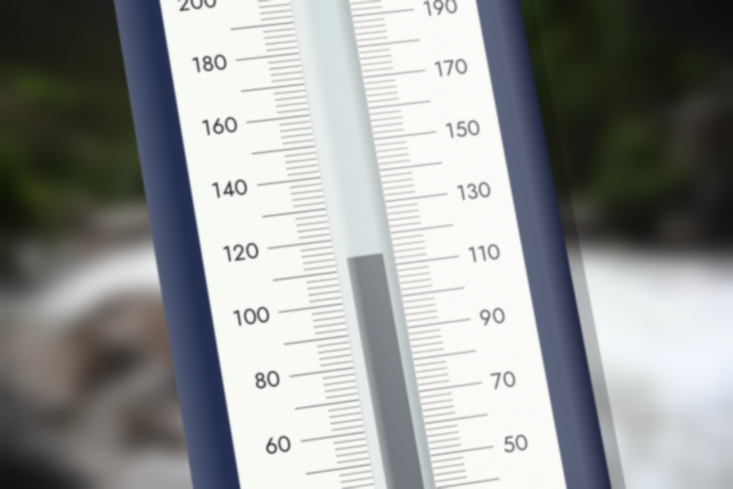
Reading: 114,mmHg
